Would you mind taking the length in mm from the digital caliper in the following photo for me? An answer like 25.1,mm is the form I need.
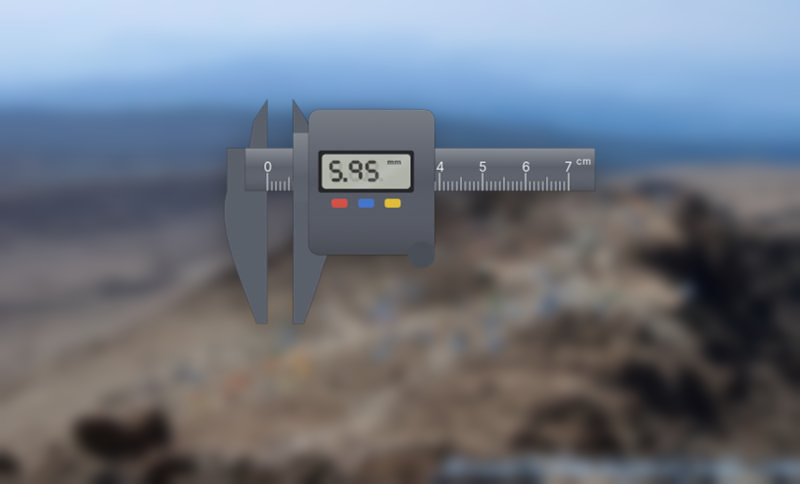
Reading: 5.95,mm
